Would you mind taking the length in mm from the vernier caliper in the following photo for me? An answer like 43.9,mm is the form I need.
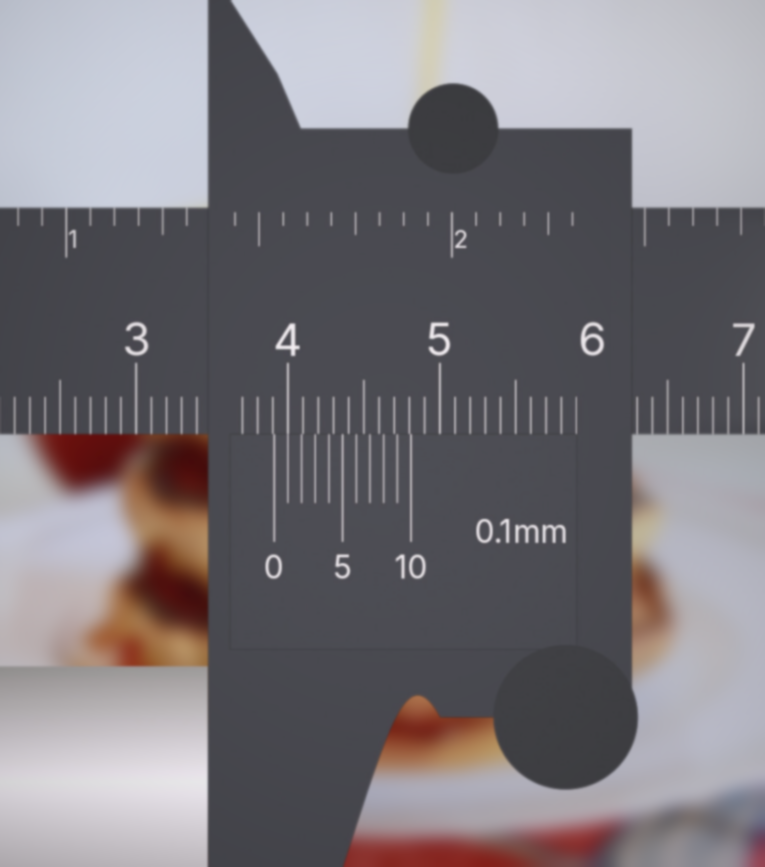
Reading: 39.1,mm
